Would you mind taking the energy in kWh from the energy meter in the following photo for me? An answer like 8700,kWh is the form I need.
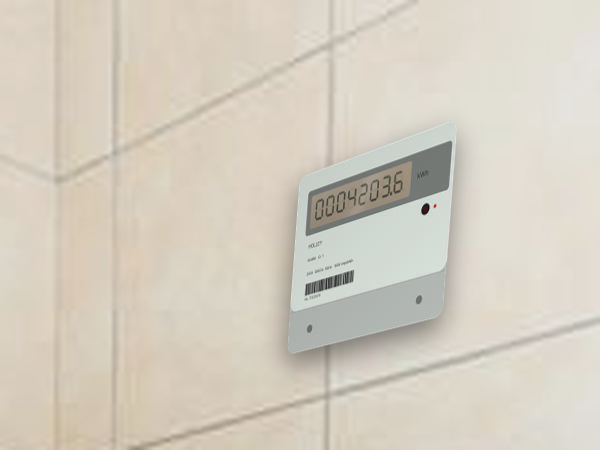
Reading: 4203.6,kWh
